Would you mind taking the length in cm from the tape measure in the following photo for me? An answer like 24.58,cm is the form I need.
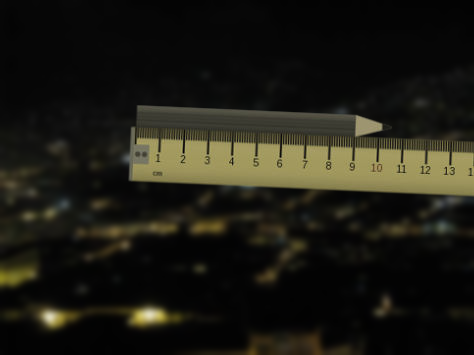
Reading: 10.5,cm
